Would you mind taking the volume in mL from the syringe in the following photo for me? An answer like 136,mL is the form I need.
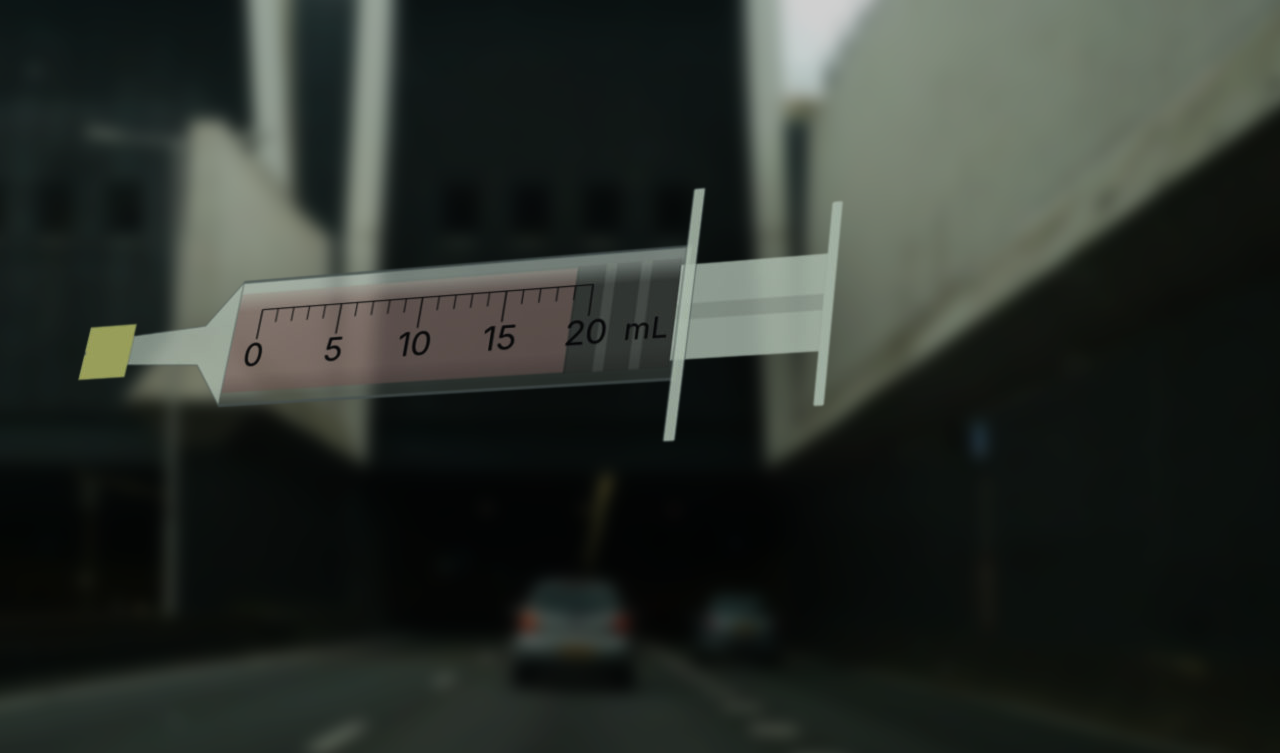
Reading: 19,mL
